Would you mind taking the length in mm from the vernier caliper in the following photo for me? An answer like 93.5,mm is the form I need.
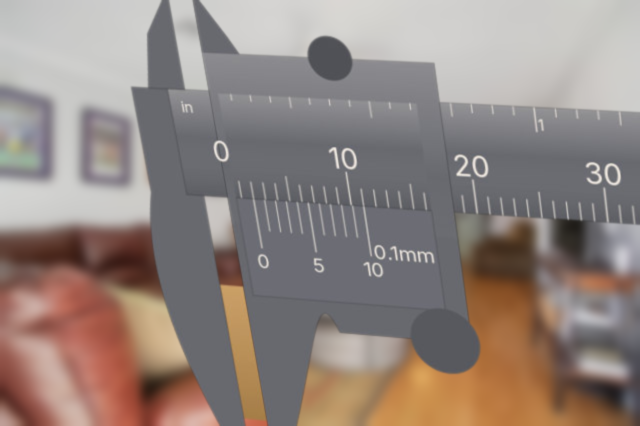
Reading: 2.0,mm
